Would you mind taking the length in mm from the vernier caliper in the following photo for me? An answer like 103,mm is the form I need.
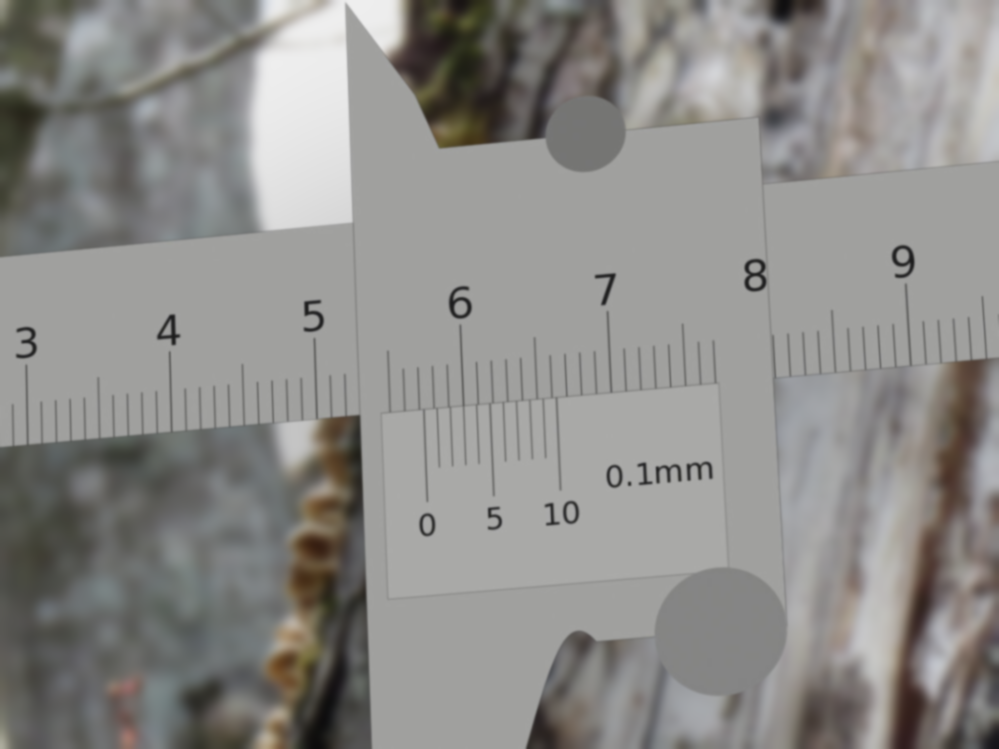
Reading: 57.3,mm
